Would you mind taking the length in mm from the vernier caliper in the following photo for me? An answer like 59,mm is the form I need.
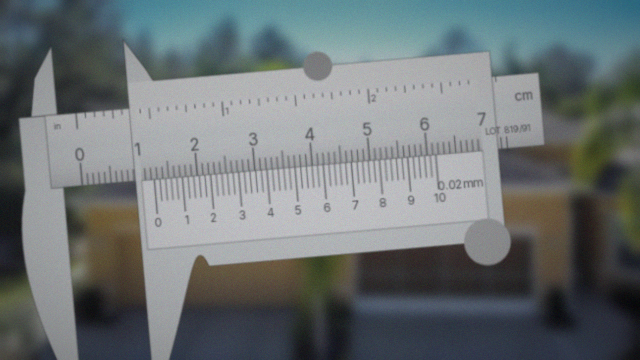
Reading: 12.5,mm
